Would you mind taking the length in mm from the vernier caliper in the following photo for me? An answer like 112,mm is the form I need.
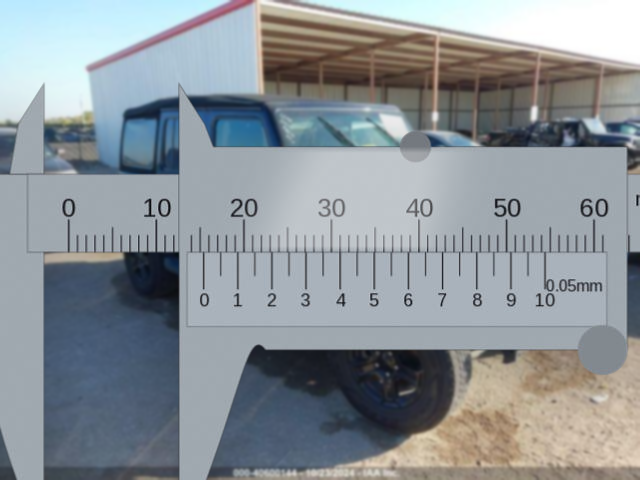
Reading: 15.4,mm
